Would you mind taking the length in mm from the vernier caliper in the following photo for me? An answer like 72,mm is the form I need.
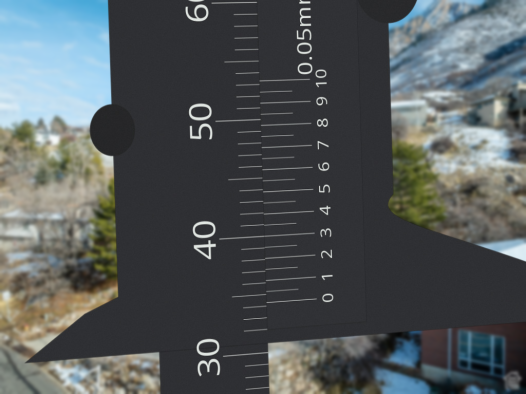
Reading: 34.3,mm
